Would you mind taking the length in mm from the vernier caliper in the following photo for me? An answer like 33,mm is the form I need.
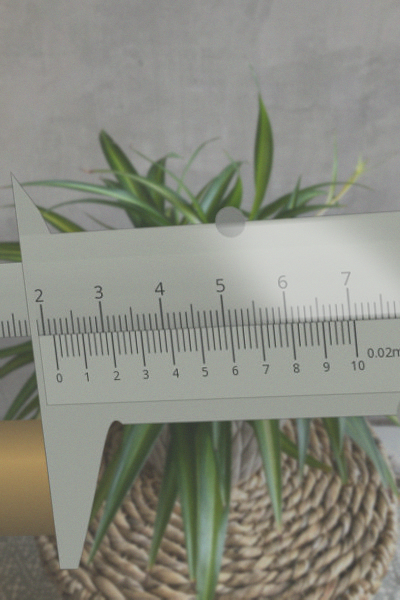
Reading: 21.6,mm
